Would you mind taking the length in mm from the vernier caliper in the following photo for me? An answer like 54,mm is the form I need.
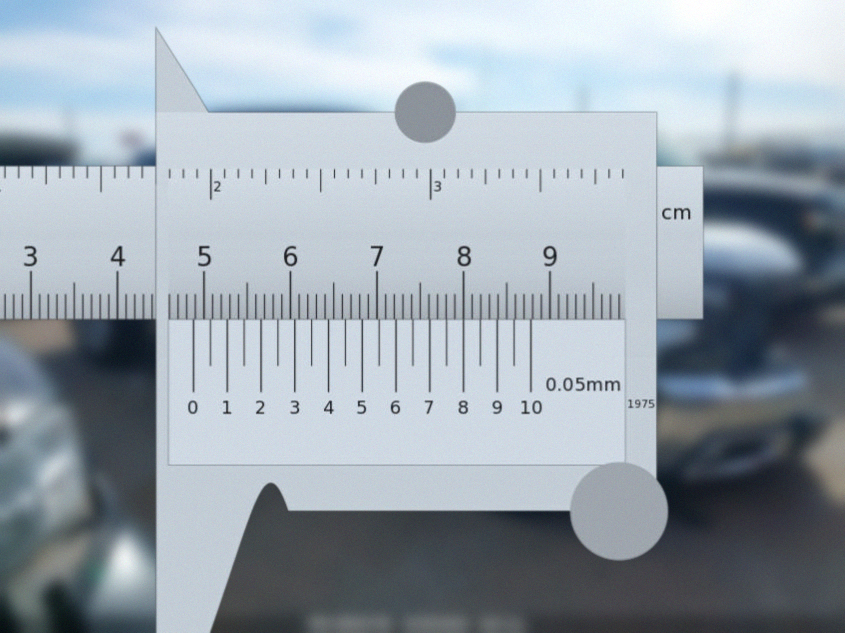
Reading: 48.8,mm
